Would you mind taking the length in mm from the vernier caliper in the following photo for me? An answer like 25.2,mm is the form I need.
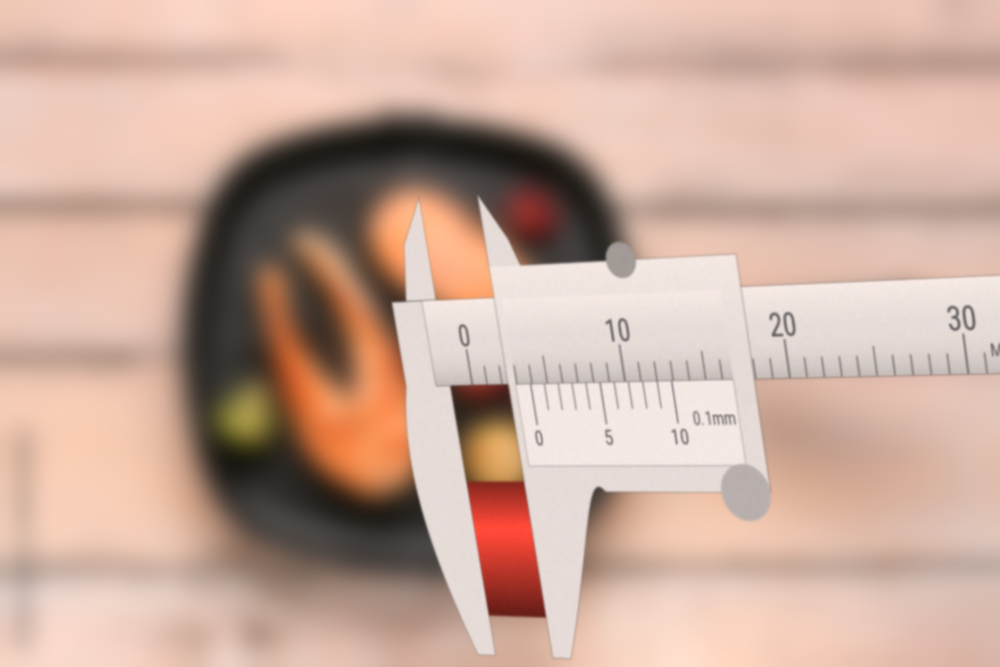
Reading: 3.9,mm
